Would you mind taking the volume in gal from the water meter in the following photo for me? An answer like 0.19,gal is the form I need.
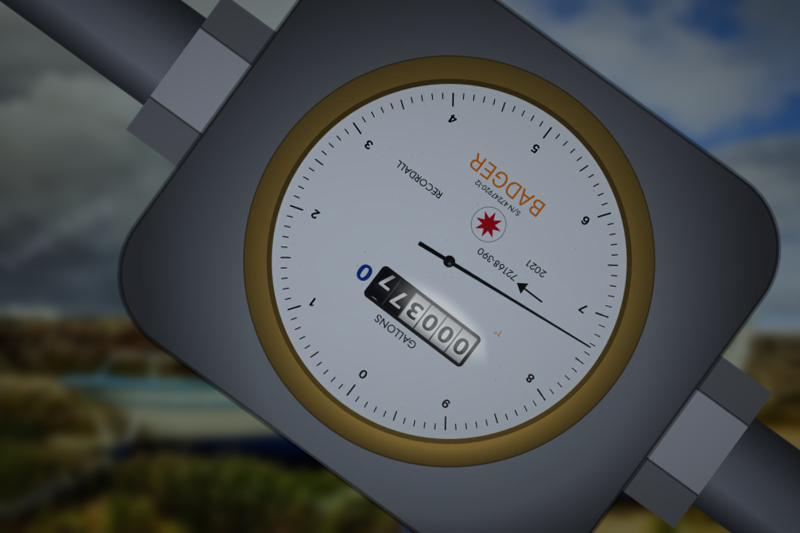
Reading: 3767.3,gal
